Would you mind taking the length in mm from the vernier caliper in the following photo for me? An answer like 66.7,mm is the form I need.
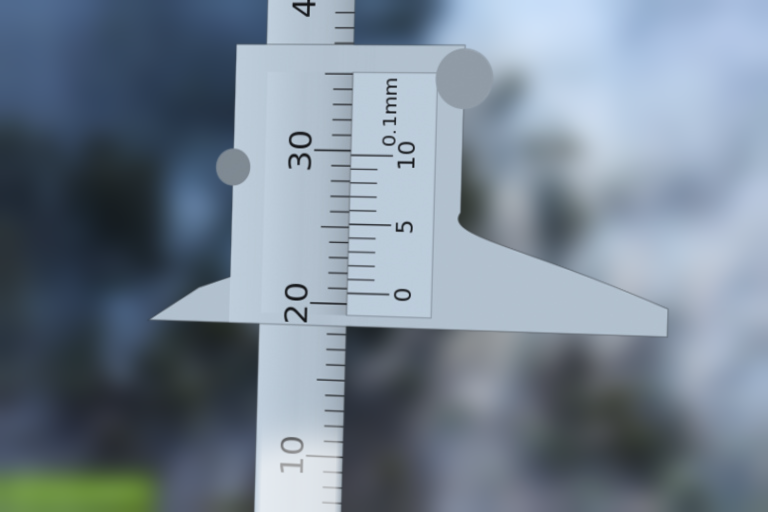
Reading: 20.7,mm
